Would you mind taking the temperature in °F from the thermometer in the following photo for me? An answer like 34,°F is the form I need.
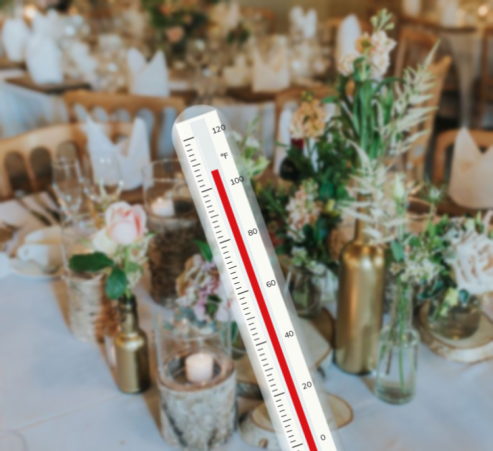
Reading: 106,°F
